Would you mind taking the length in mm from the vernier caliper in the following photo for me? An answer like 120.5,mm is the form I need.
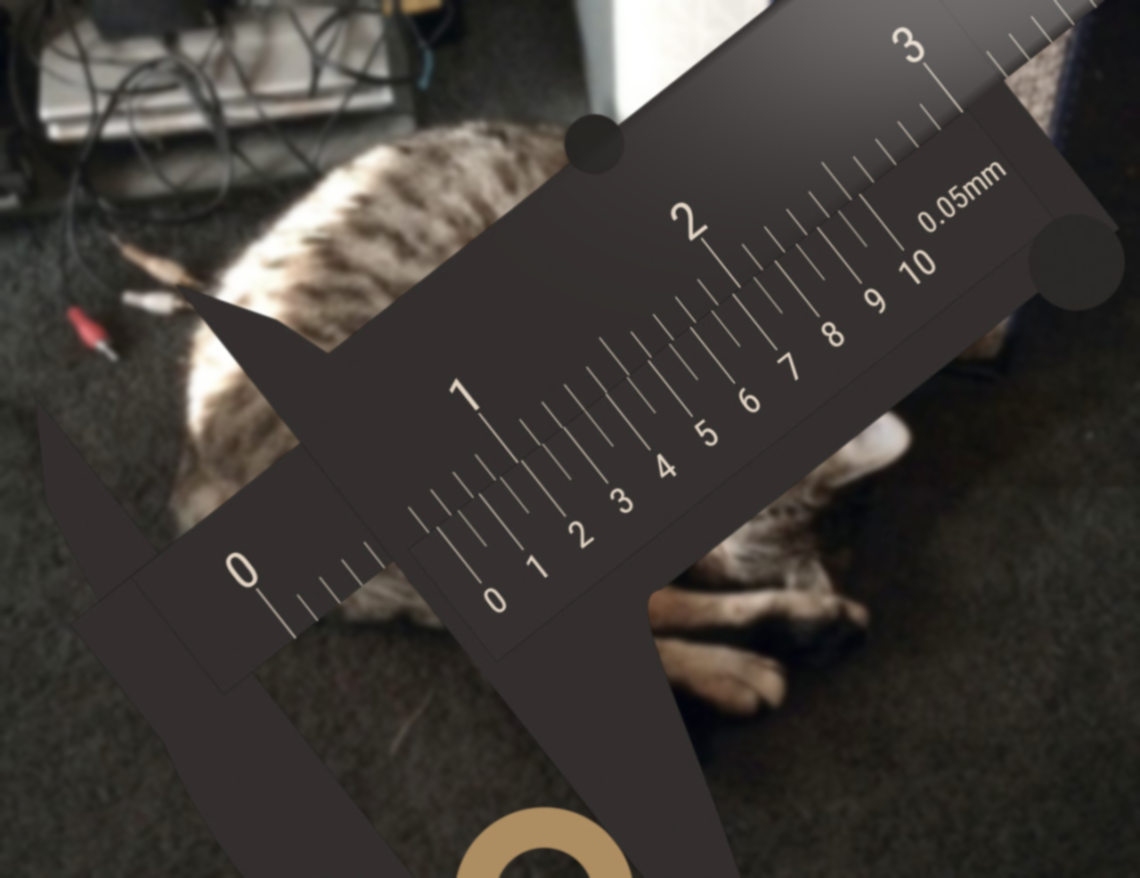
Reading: 6.35,mm
